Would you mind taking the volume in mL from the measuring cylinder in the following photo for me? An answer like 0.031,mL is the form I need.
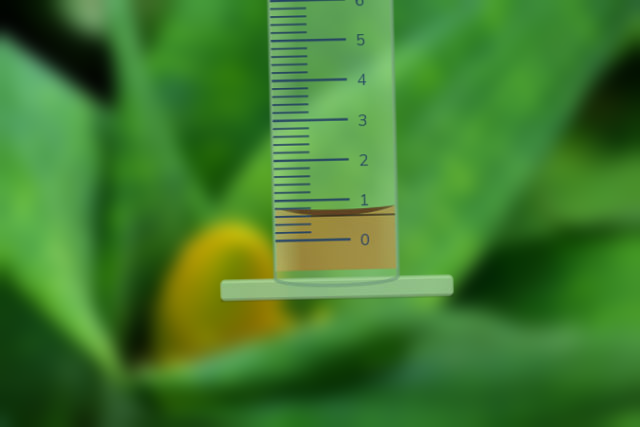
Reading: 0.6,mL
